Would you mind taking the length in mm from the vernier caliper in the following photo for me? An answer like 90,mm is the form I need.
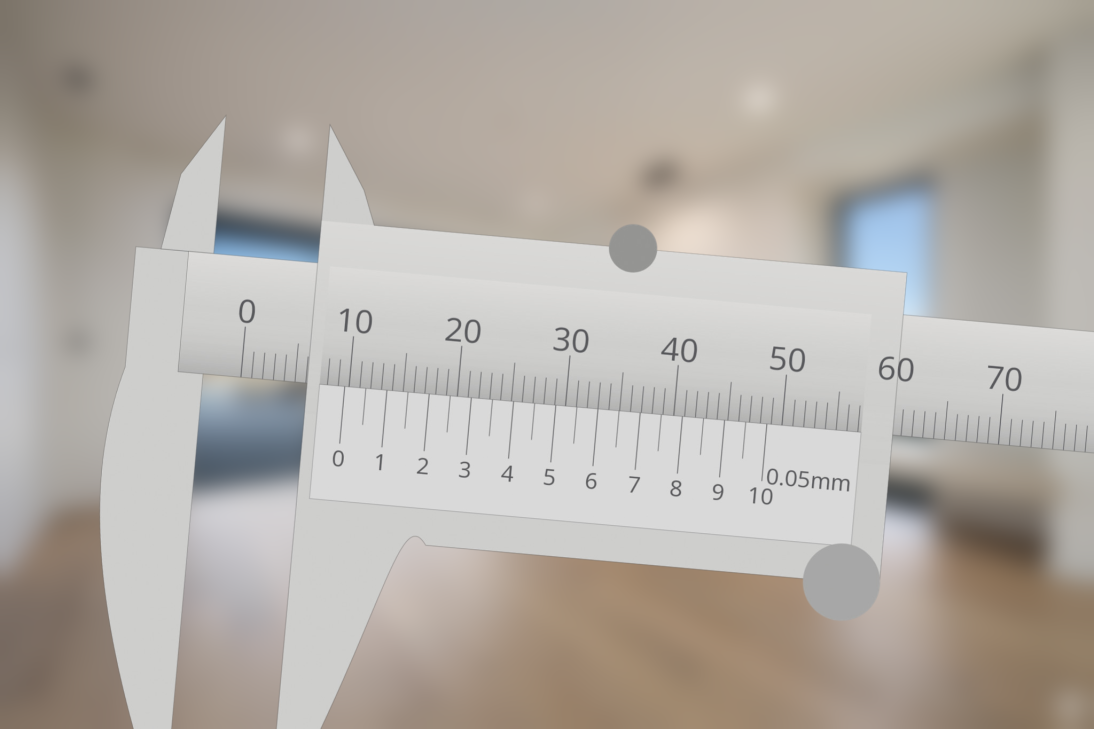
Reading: 9.6,mm
